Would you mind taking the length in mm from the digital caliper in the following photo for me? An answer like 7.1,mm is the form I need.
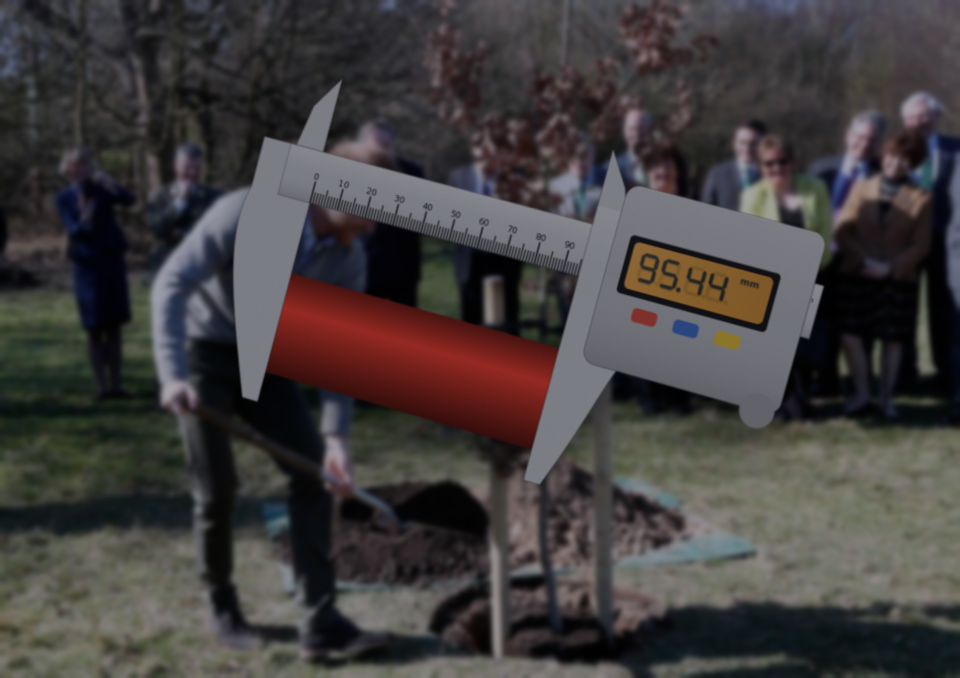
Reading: 95.44,mm
